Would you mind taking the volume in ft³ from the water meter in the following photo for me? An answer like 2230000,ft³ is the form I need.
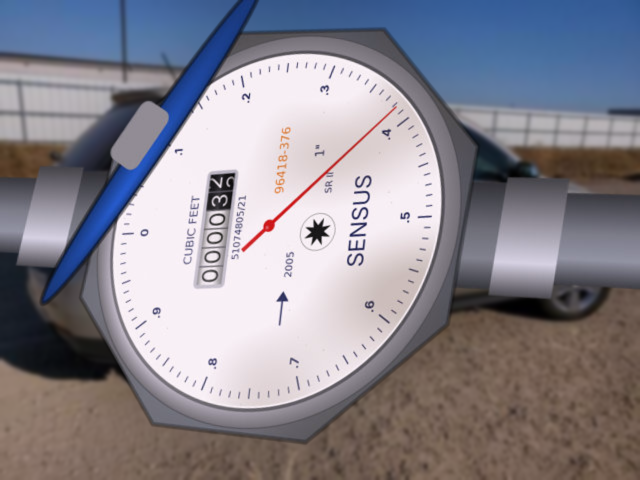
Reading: 32.38,ft³
